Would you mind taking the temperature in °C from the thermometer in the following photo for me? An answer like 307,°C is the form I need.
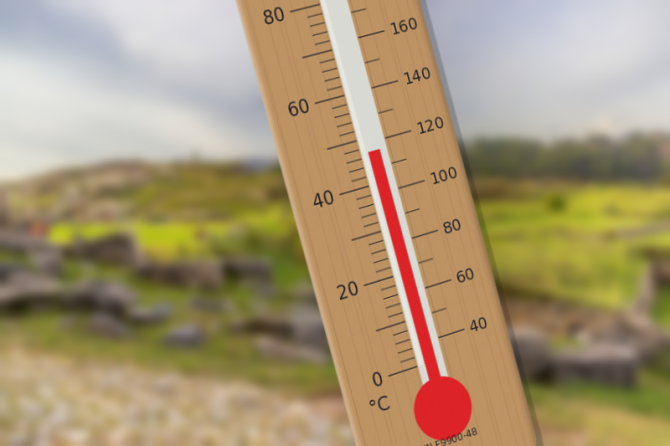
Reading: 47,°C
